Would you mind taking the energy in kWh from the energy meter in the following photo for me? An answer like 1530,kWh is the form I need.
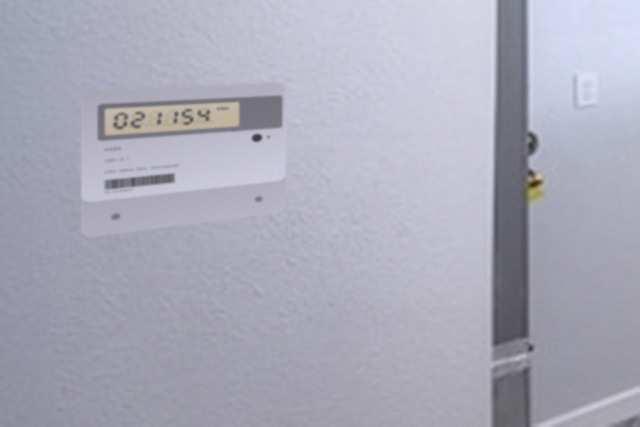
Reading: 21154,kWh
